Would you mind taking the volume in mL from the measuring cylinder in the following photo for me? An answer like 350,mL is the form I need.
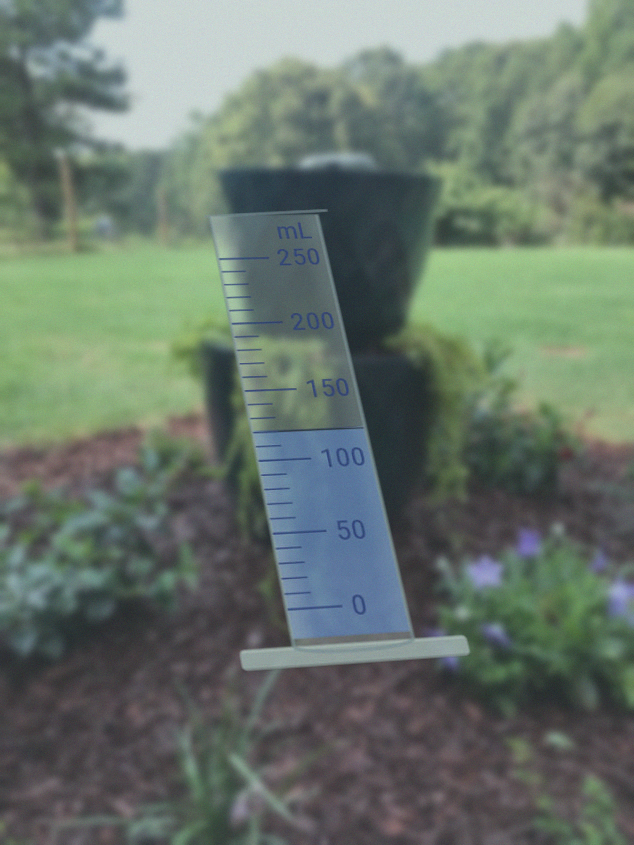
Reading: 120,mL
